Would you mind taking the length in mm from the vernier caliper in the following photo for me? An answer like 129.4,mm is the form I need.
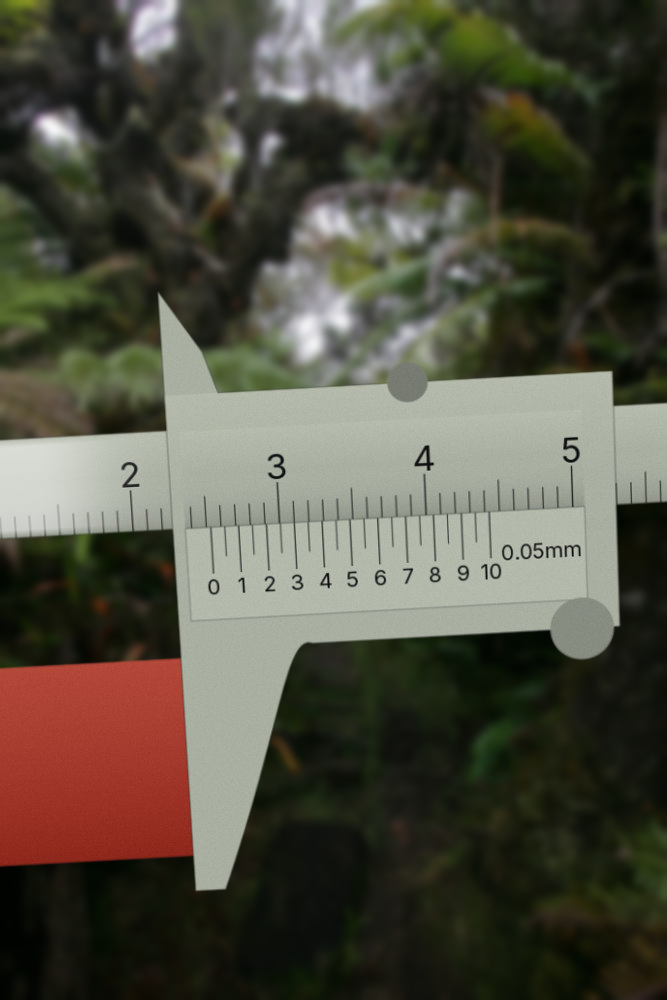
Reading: 25.3,mm
